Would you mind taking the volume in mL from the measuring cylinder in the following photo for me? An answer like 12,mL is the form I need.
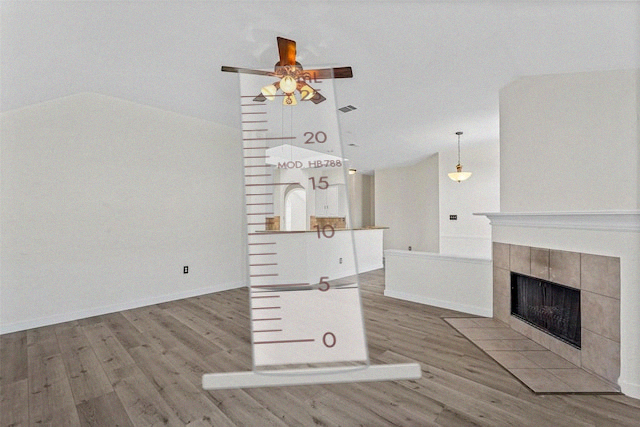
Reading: 4.5,mL
